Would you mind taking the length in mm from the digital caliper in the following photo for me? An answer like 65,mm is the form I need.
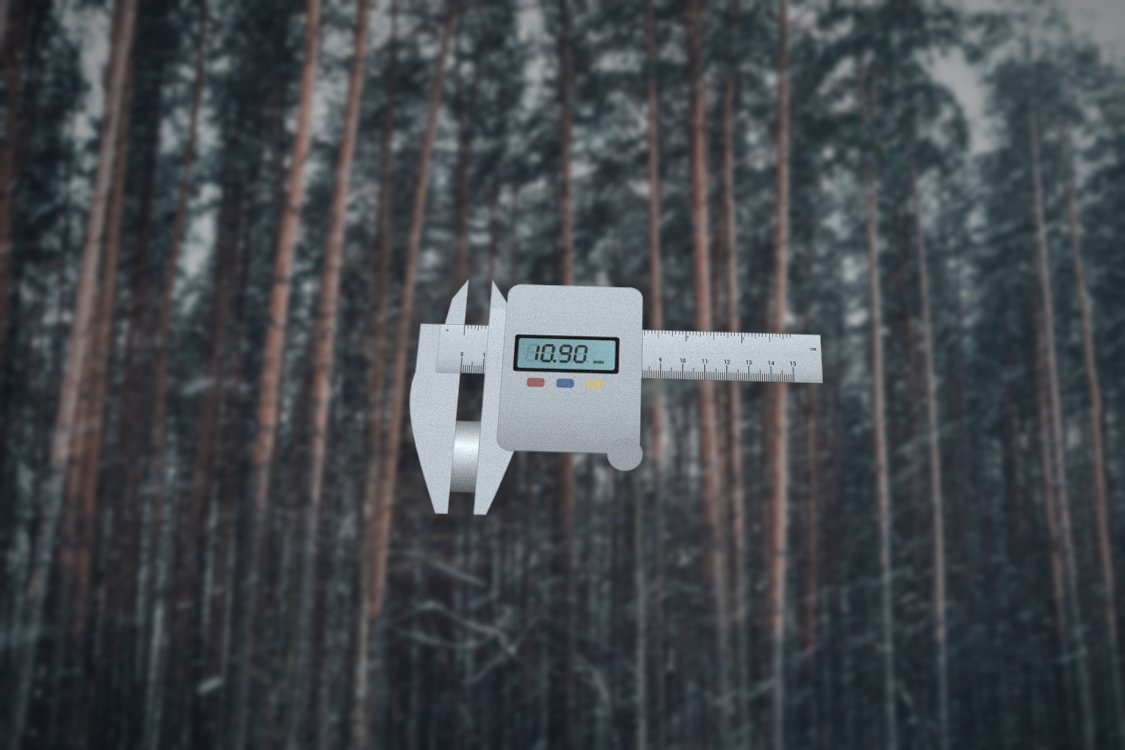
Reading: 10.90,mm
